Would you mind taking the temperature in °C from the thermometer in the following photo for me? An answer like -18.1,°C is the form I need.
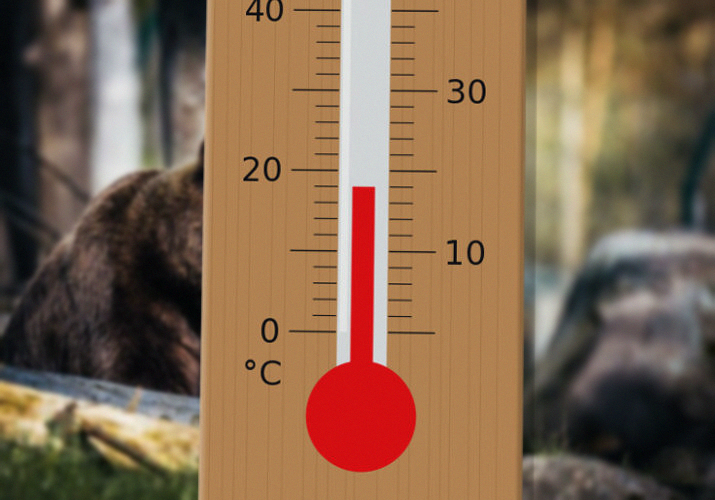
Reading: 18,°C
